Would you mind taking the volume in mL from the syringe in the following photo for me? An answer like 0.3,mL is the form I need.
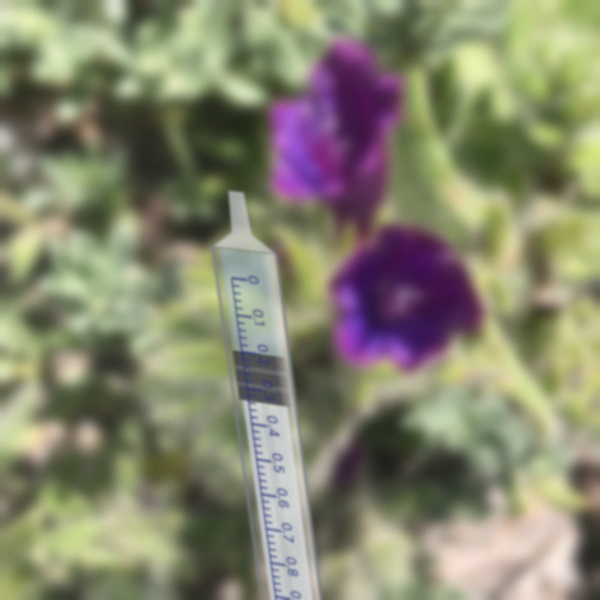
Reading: 0.2,mL
